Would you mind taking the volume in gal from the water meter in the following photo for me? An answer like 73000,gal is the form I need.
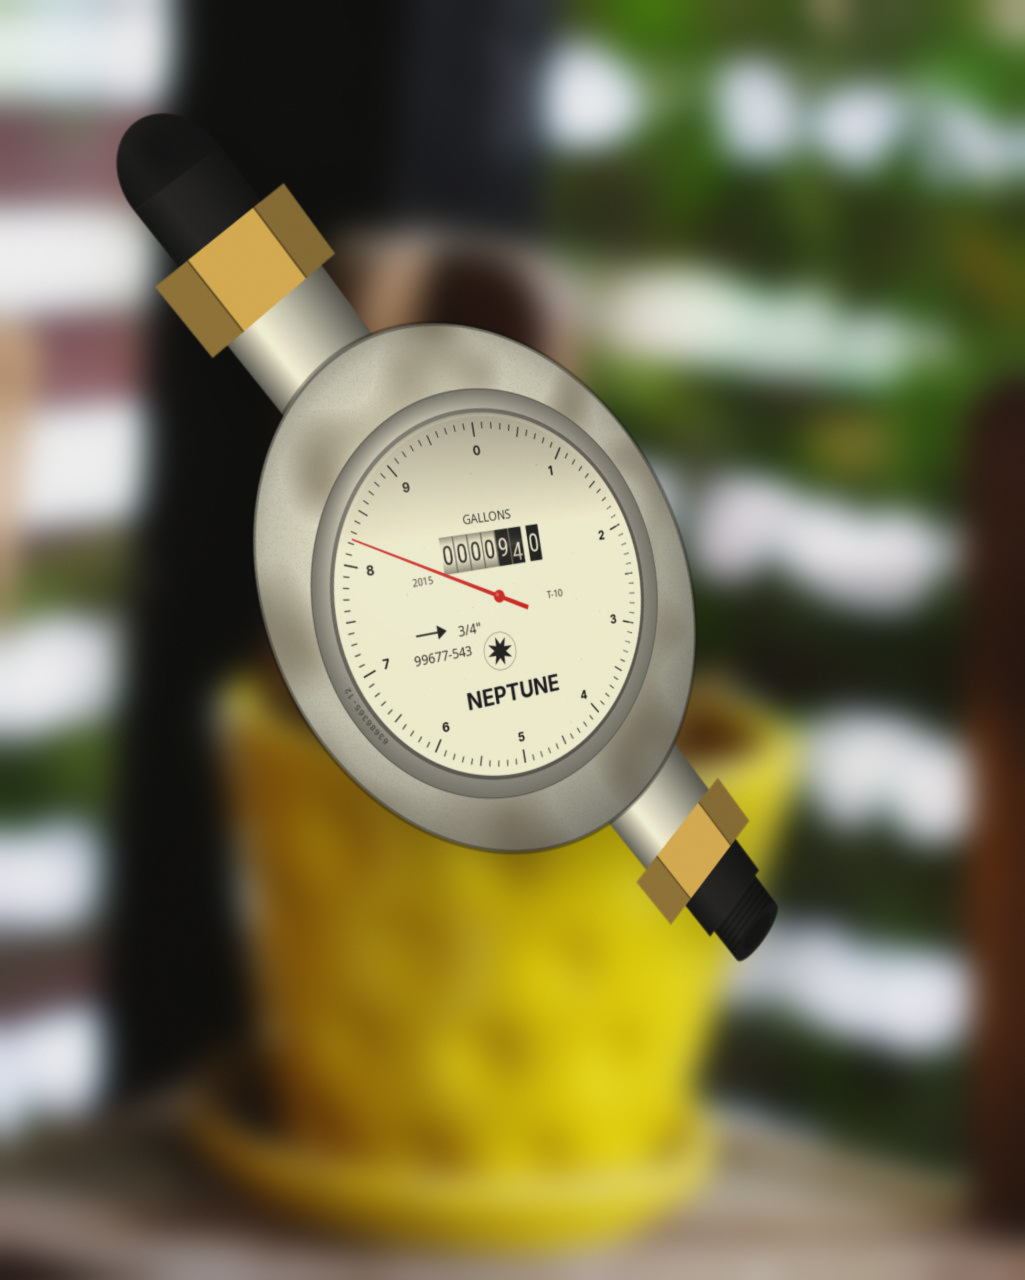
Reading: 938.2,gal
